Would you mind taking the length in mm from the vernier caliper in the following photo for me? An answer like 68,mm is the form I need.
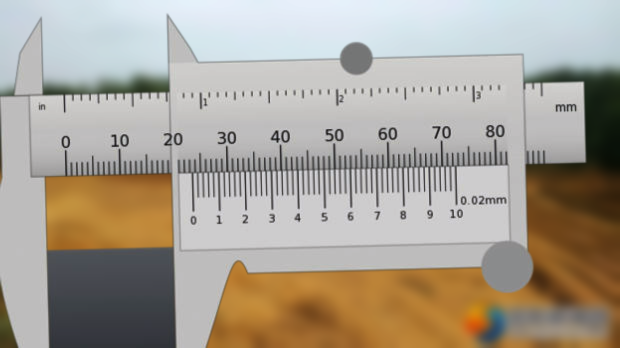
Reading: 23.5,mm
